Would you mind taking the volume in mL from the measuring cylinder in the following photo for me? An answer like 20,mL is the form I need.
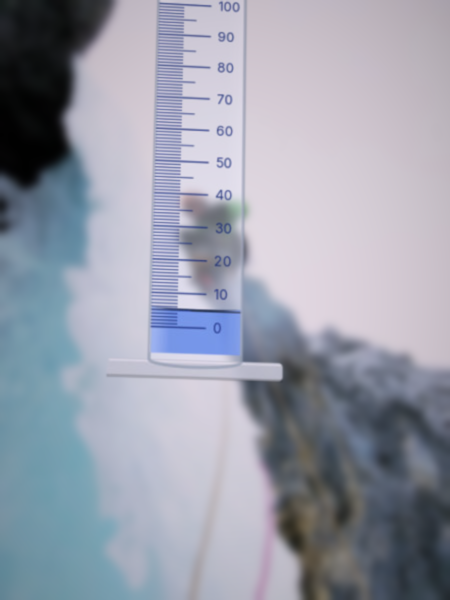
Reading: 5,mL
